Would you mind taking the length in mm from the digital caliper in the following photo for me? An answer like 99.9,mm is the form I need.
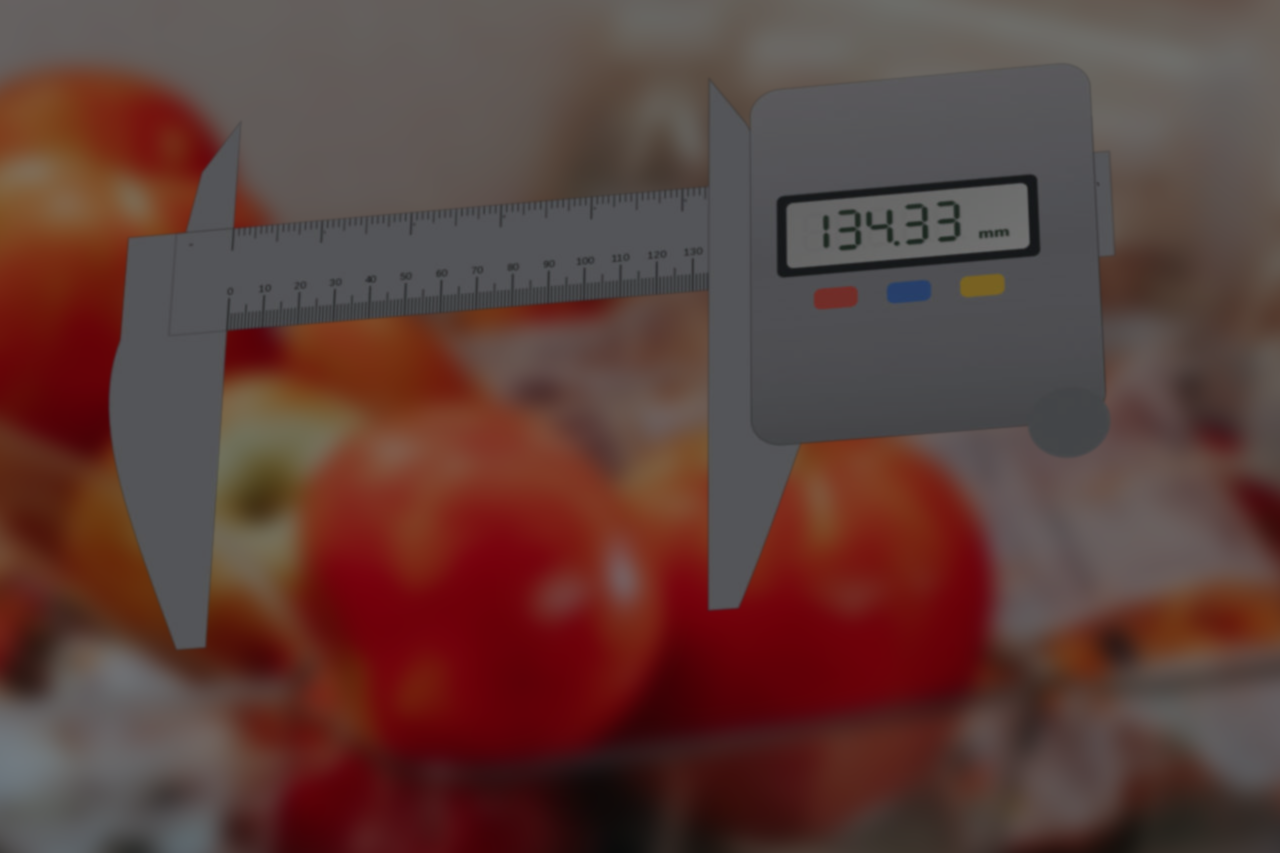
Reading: 134.33,mm
